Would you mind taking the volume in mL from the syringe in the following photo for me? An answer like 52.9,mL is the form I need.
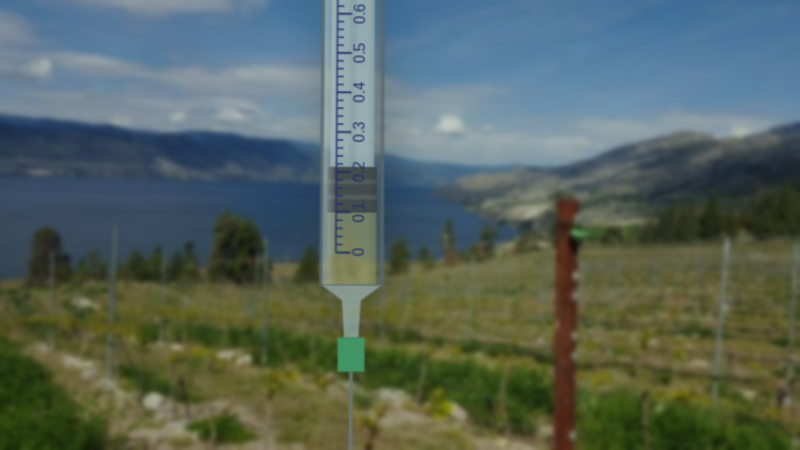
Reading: 0.1,mL
